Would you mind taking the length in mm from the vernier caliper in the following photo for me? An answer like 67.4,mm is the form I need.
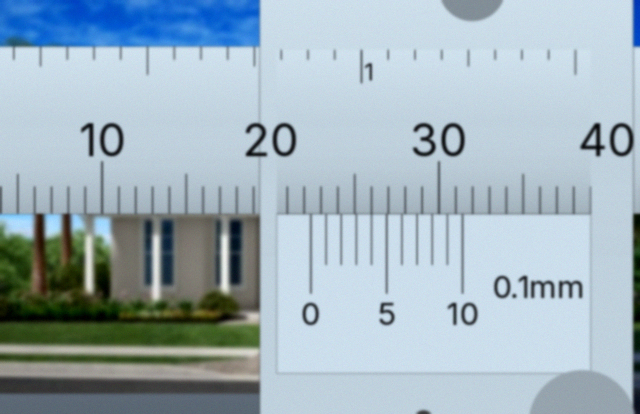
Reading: 22.4,mm
